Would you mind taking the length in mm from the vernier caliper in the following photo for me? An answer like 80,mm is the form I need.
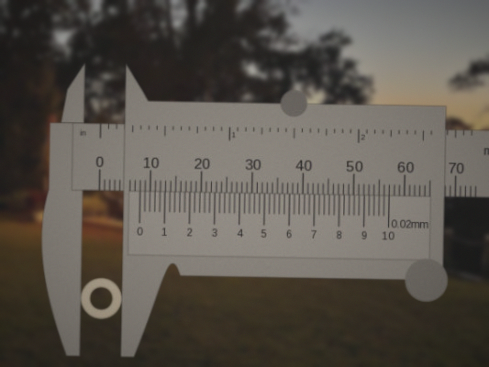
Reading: 8.0,mm
